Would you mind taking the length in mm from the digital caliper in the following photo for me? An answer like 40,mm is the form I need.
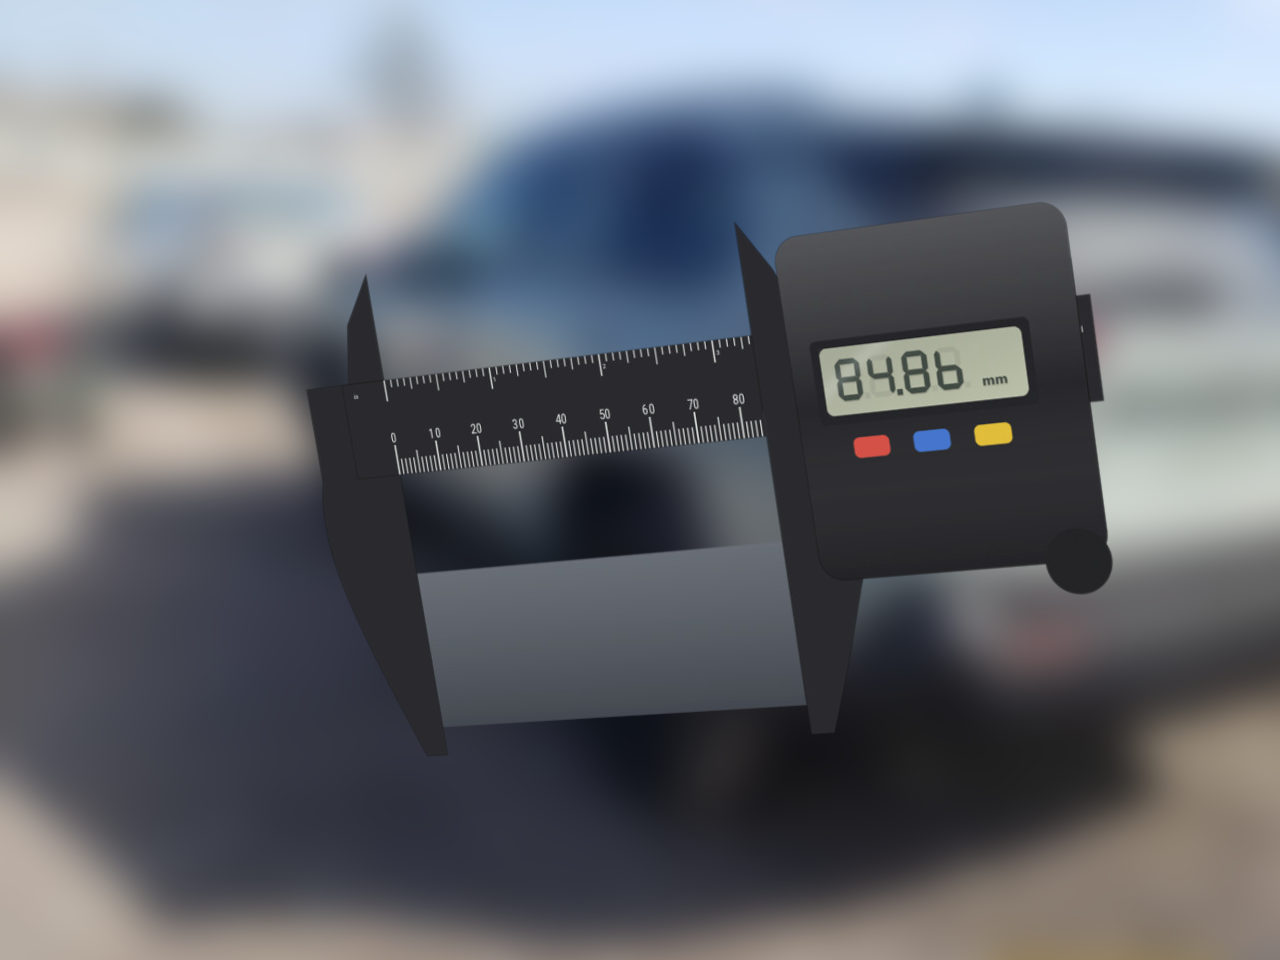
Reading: 84.86,mm
